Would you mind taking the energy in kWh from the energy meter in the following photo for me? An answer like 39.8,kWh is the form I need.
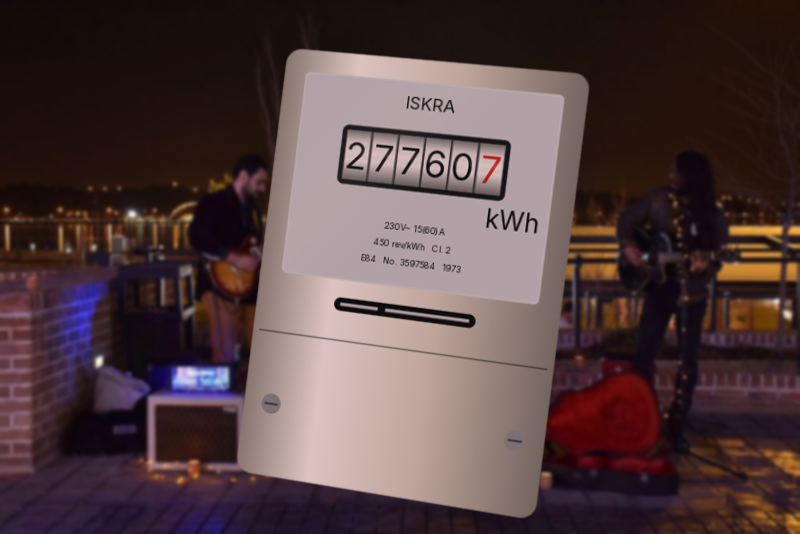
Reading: 27760.7,kWh
